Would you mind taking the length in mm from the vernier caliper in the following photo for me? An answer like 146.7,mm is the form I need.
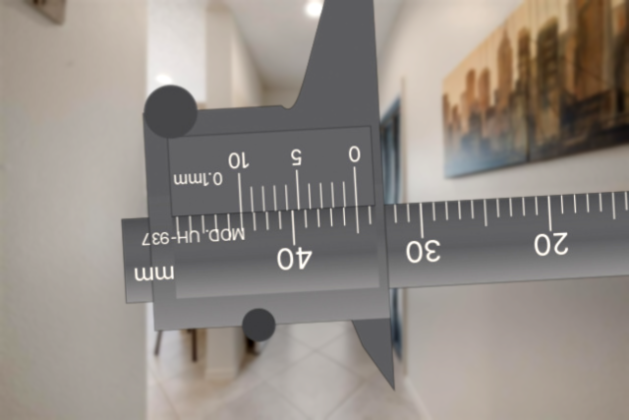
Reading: 35.0,mm
